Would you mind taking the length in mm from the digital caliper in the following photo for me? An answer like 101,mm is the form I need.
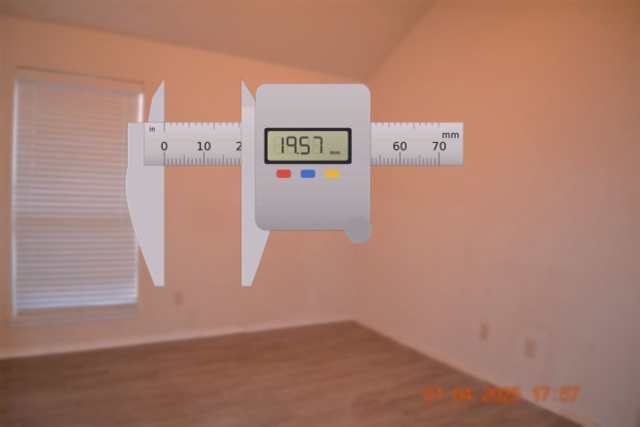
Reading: 19.57,mm
